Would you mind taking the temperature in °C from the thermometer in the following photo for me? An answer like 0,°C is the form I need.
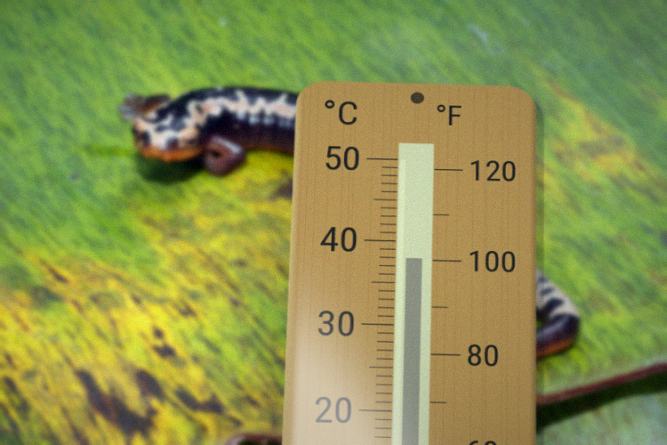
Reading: 38,°C
